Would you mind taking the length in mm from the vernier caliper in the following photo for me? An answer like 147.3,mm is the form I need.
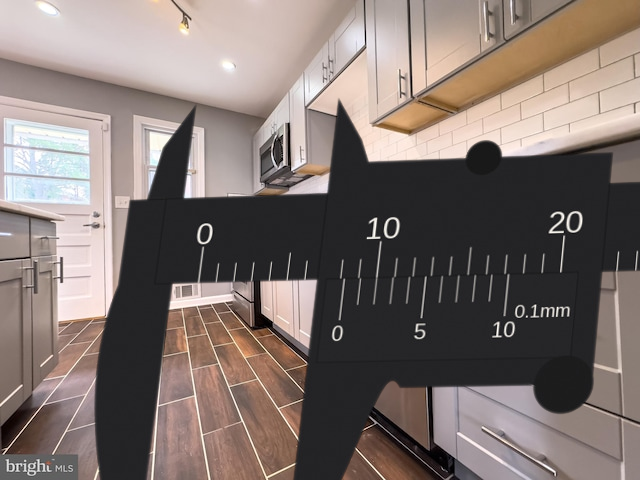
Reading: 8.2,mm
